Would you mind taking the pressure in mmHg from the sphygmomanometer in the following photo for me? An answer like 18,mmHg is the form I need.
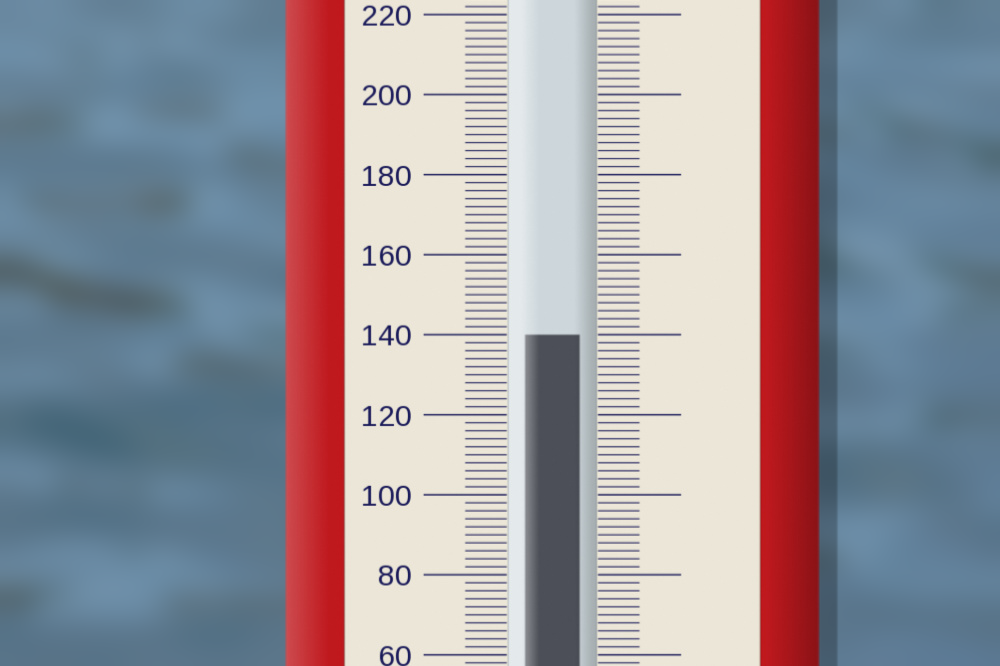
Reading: 140,mmHg
